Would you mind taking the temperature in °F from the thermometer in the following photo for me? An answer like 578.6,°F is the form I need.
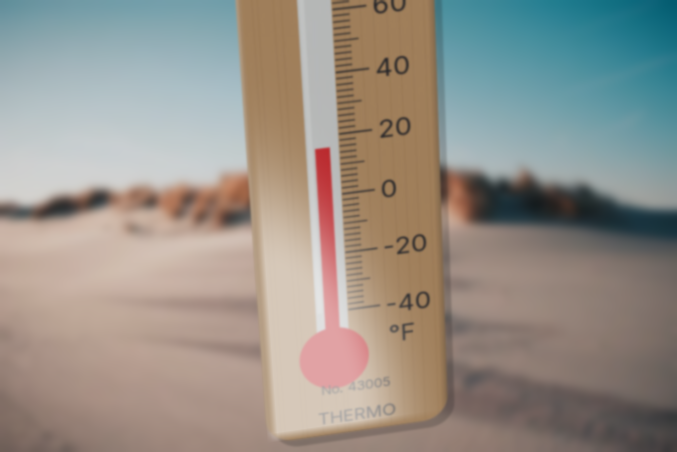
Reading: 16,°F
